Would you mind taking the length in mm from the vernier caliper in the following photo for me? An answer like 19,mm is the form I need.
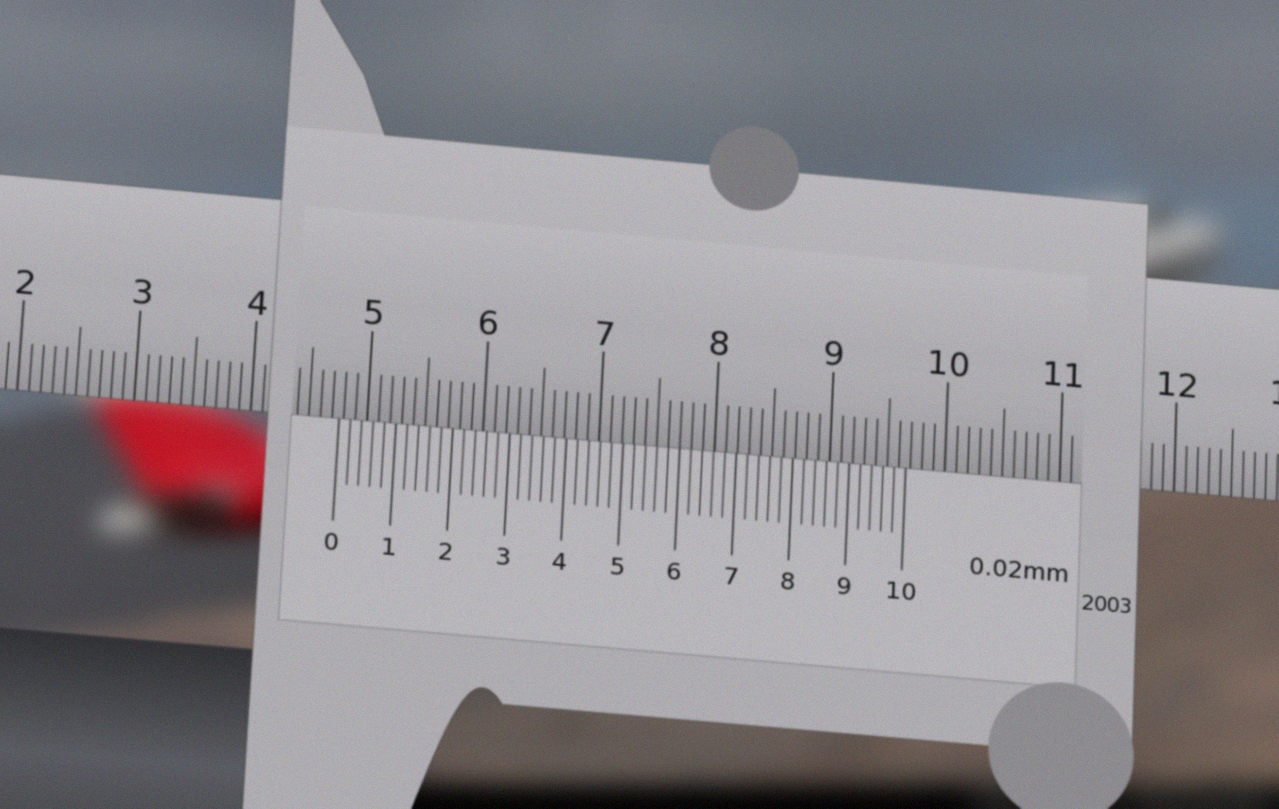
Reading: 47.6,mm
